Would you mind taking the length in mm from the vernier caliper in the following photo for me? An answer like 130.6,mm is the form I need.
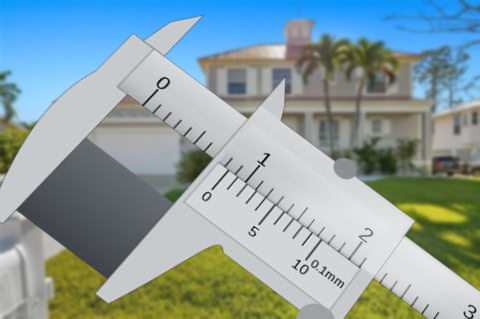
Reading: 8.4,mm
